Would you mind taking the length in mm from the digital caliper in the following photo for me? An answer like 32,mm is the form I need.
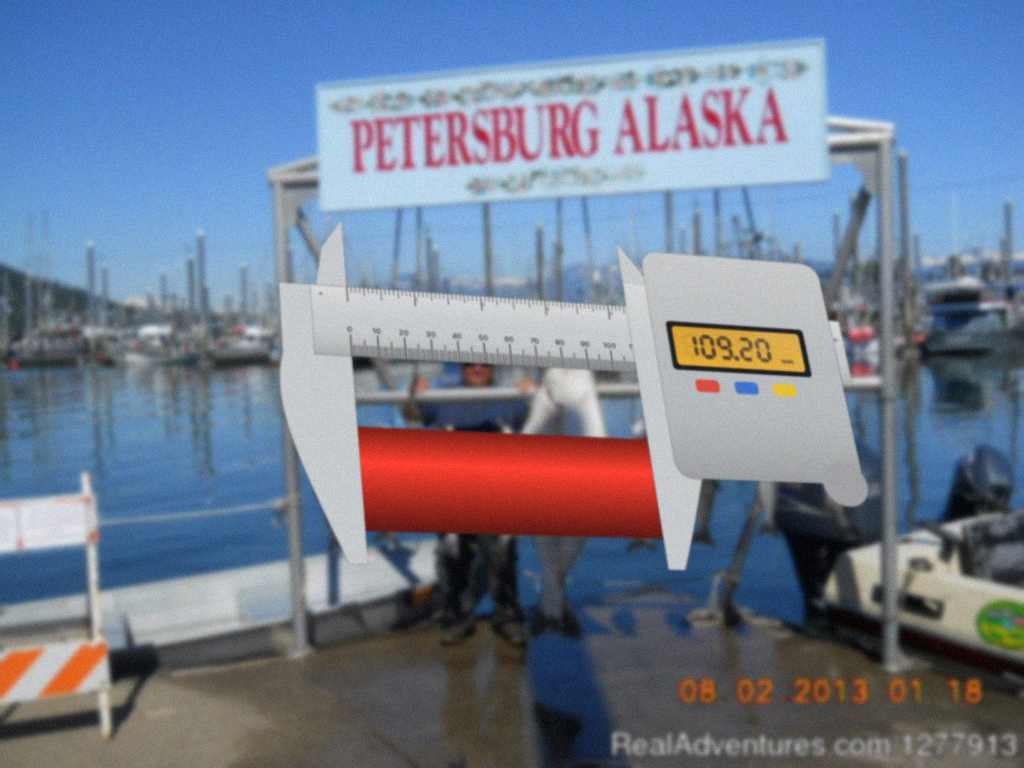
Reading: 109.20,mm
